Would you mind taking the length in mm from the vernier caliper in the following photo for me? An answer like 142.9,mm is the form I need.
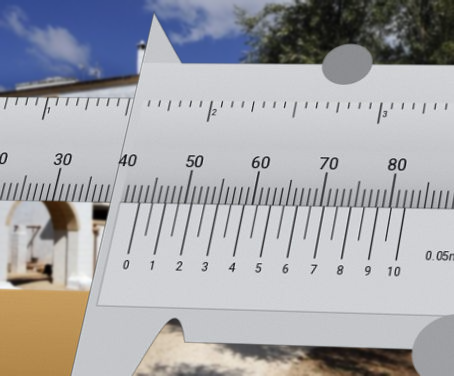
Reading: 43.2,mm
